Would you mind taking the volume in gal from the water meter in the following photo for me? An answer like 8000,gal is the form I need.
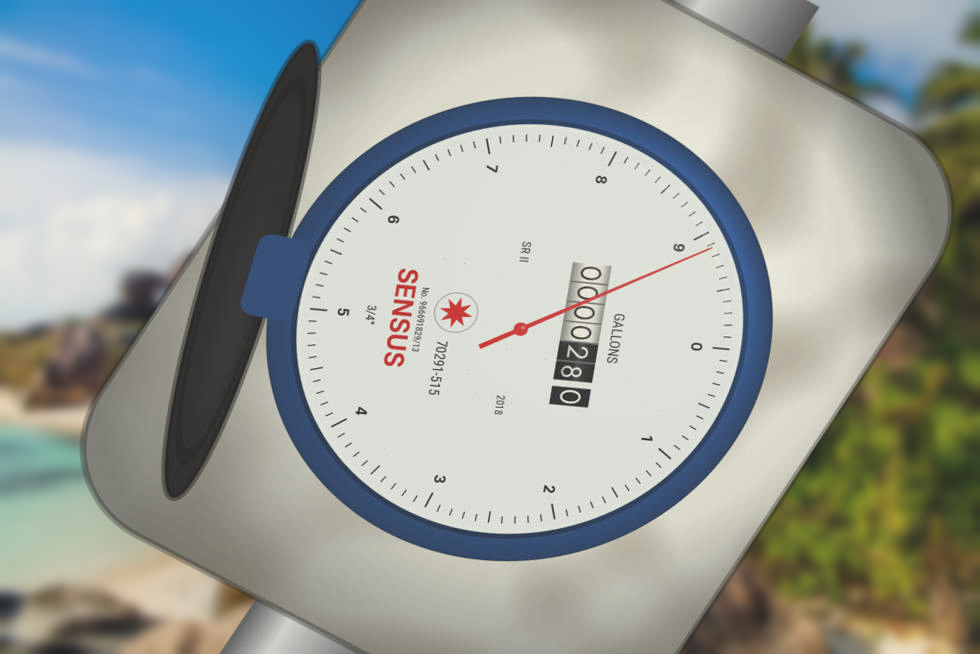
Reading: 279.1,gal
